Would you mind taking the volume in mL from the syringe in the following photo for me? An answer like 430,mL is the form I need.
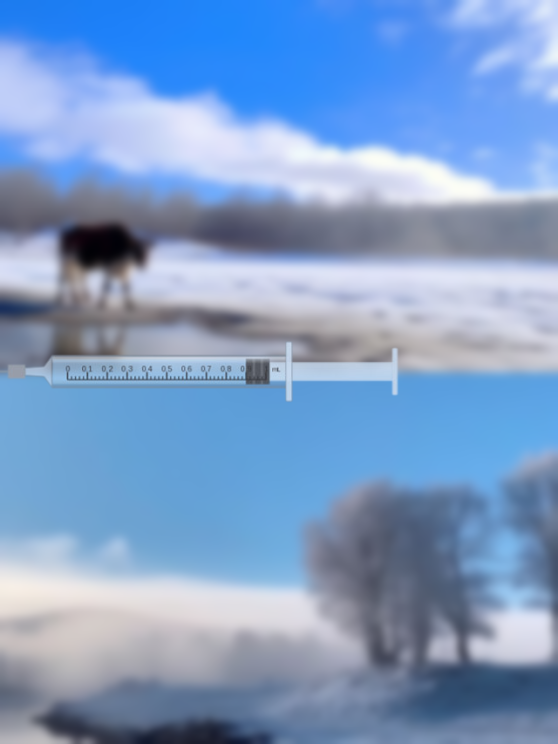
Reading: 0.9,mL
